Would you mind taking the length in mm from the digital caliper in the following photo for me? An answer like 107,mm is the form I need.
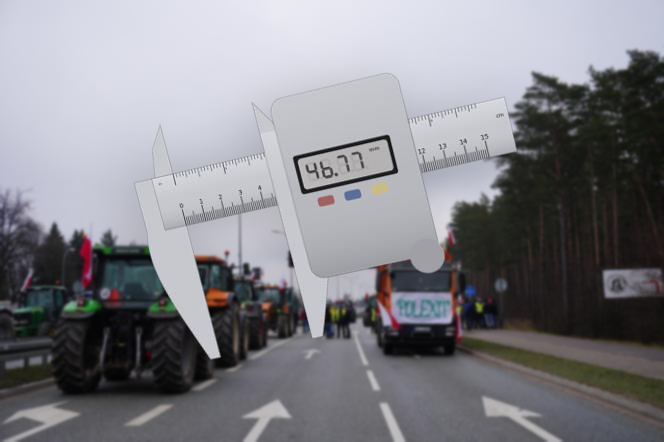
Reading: 46.77,mm
